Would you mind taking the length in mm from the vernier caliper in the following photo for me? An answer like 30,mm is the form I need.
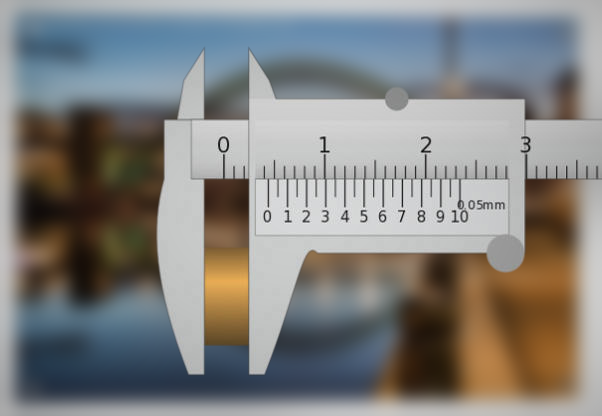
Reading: 4.4,mm
